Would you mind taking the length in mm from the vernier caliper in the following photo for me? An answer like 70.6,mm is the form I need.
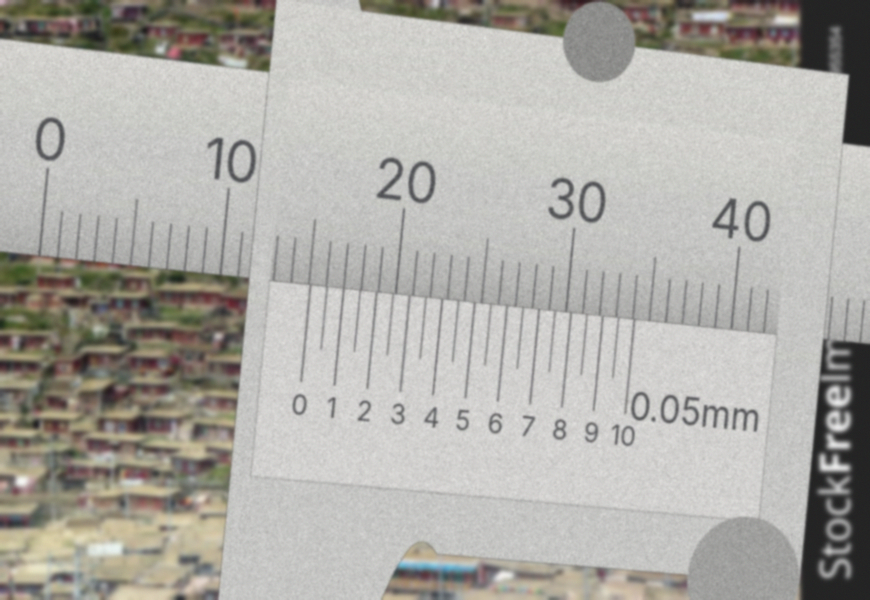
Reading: 15.1,mm
